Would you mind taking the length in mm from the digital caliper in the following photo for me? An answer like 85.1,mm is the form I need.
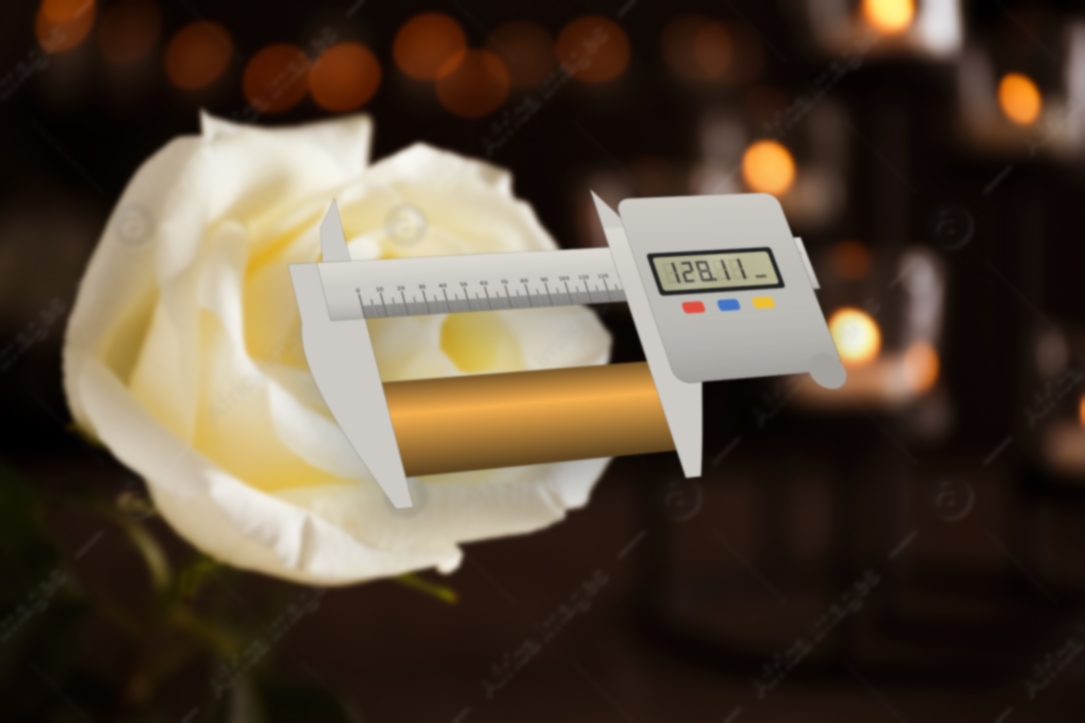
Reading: 128.11,mm
